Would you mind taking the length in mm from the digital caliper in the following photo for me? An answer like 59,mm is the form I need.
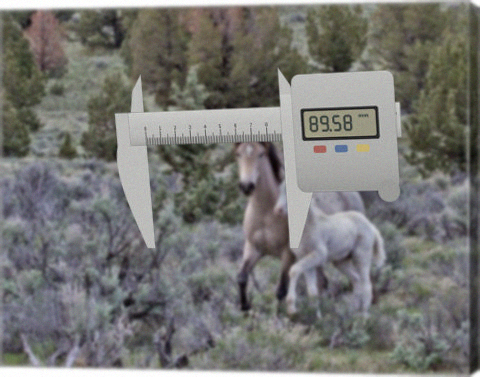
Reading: 89.58,mm
